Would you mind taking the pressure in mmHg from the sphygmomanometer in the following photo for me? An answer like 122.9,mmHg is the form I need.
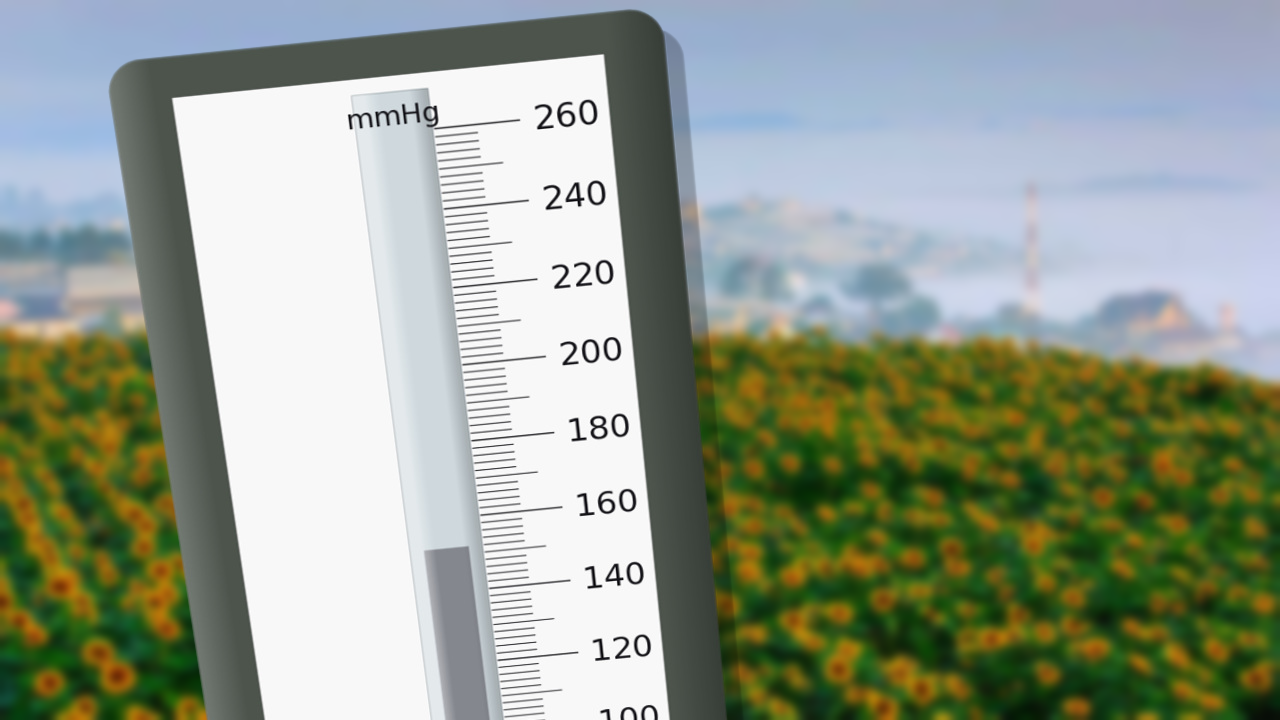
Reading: 152,mmHg
